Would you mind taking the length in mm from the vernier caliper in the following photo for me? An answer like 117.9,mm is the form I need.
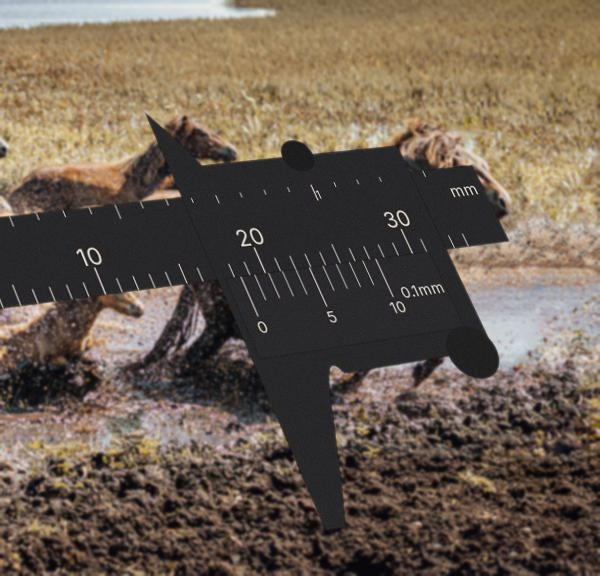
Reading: 18.4,mm
